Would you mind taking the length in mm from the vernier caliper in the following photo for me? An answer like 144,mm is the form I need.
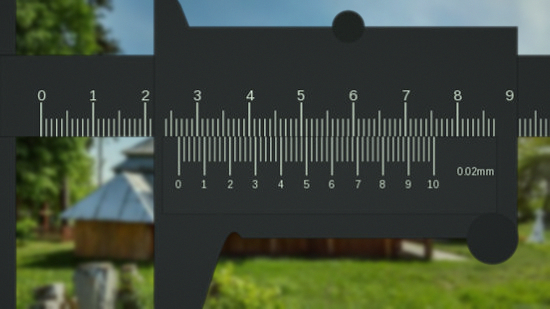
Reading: 26.5,mm
